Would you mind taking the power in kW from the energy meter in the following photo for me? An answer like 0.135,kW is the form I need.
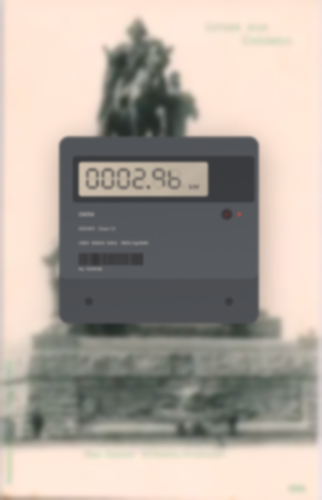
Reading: 2.96,kW
